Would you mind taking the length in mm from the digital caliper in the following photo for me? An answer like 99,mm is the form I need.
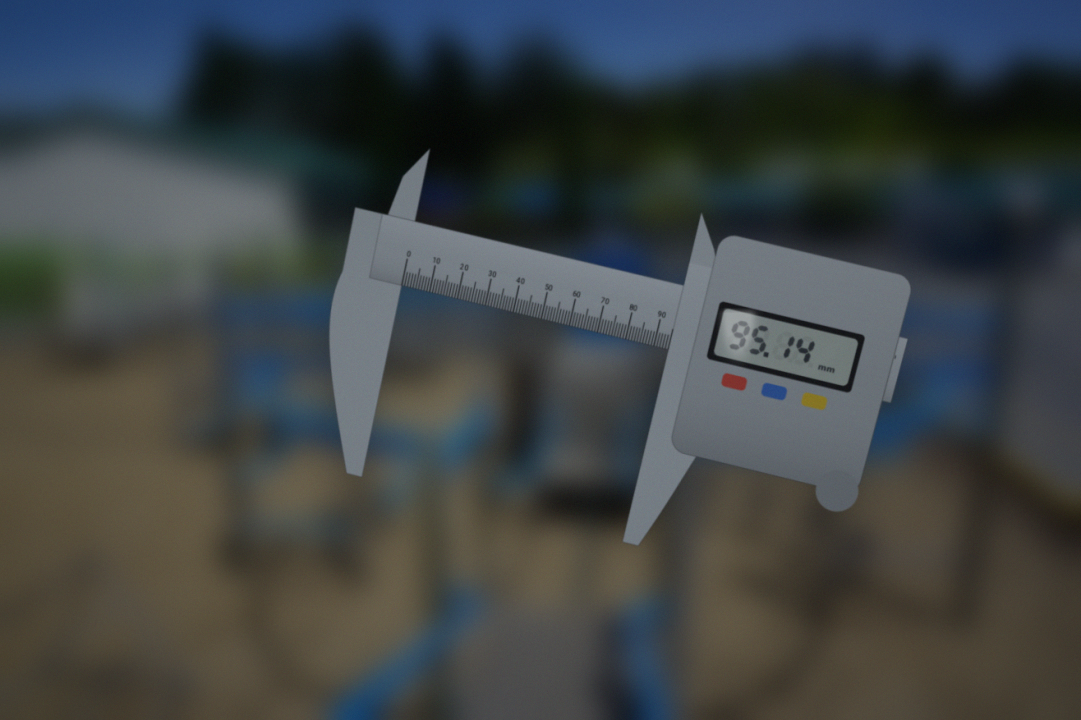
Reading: 95.14,mm
